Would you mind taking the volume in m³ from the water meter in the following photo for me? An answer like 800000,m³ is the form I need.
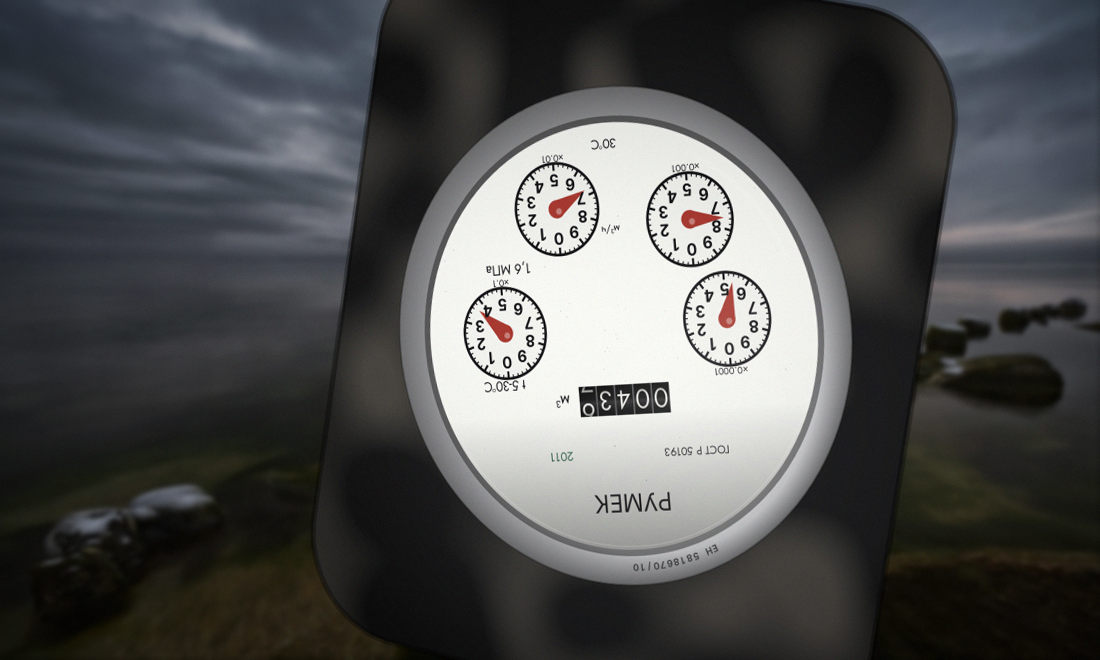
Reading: 436.3675,m³
